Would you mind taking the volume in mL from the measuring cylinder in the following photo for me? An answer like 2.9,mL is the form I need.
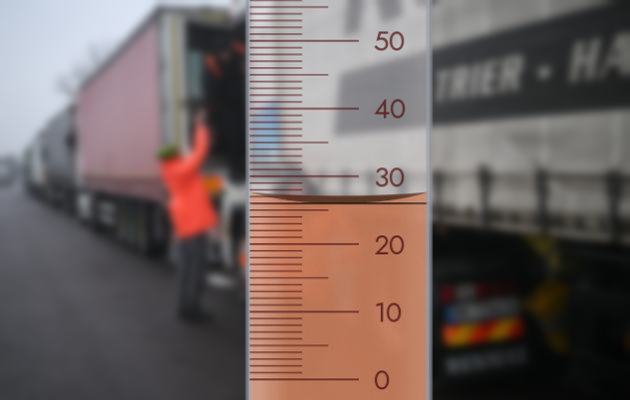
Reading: 26,mL
